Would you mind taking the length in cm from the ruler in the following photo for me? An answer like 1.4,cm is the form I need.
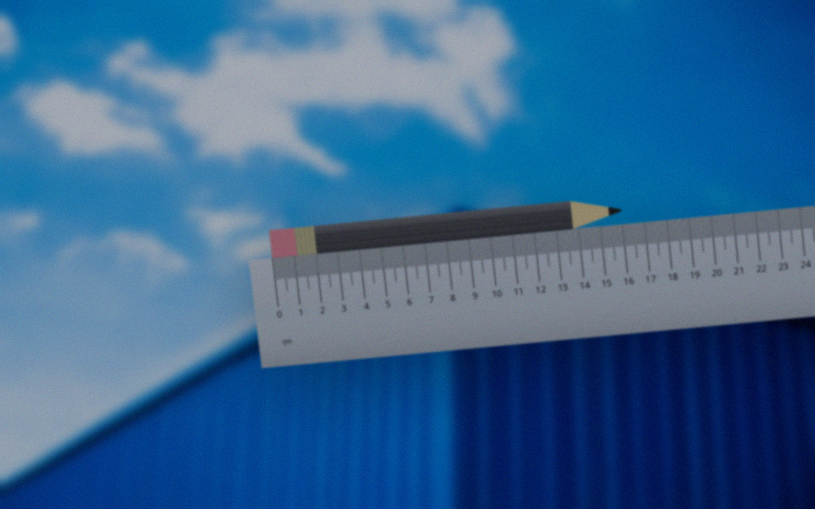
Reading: 16,cm
